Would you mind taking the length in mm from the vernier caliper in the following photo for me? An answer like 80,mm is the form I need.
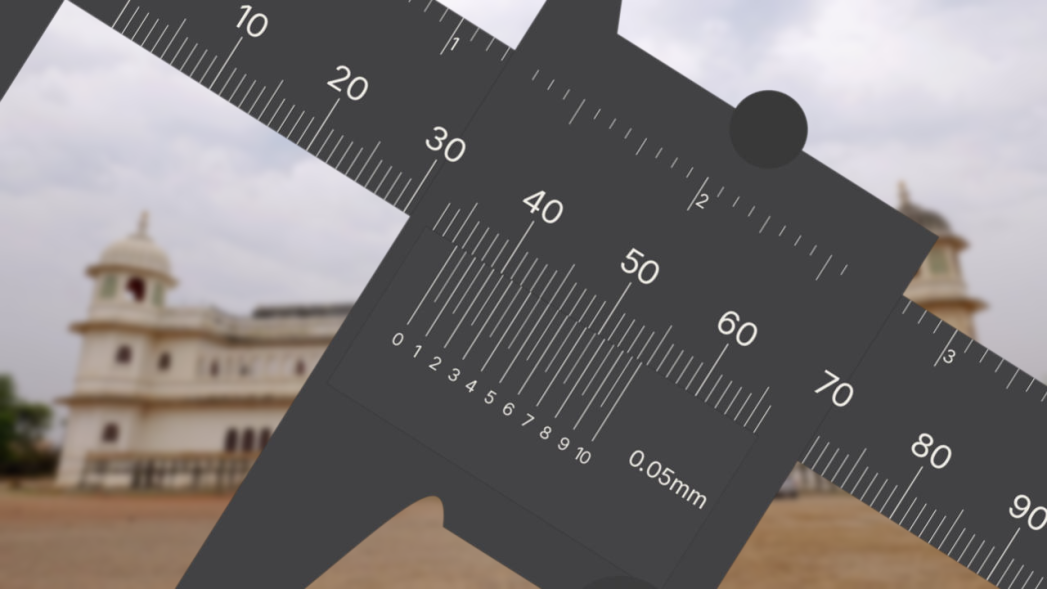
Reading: 35.5,mm
